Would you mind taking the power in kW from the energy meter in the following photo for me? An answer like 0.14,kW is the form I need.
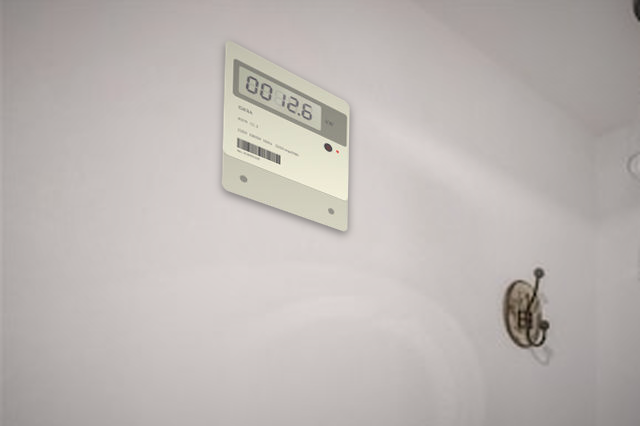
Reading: 12.6,kW
